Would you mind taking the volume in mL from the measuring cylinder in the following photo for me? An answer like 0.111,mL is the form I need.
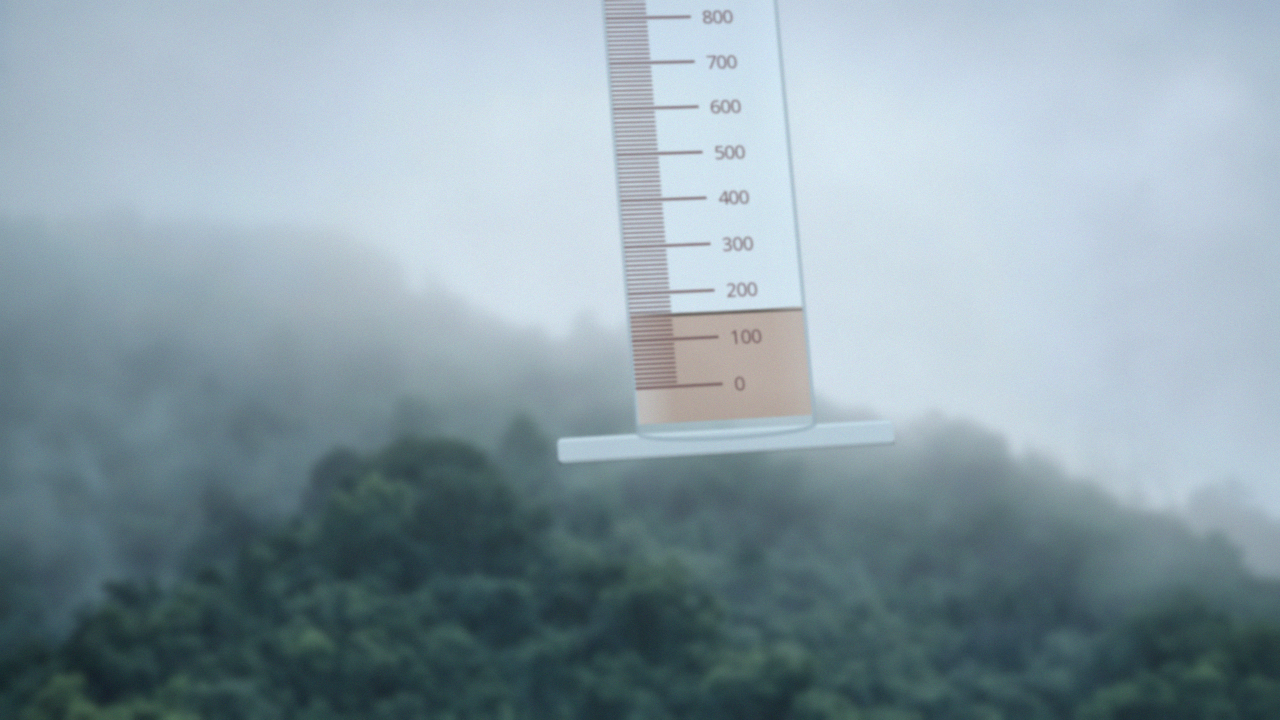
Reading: 150,mL
